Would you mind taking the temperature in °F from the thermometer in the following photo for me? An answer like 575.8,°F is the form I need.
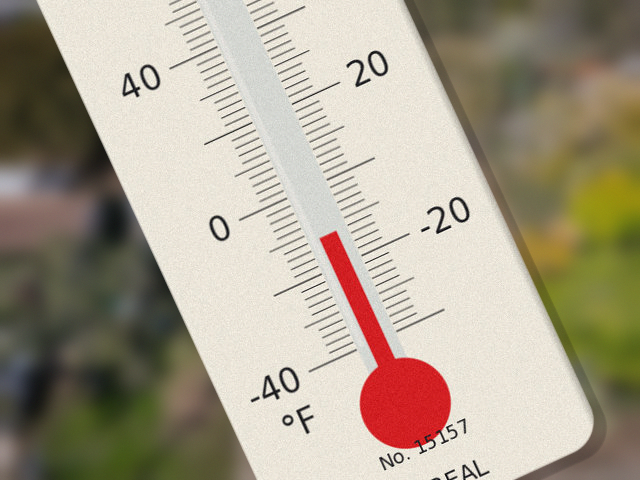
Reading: -12,°F
